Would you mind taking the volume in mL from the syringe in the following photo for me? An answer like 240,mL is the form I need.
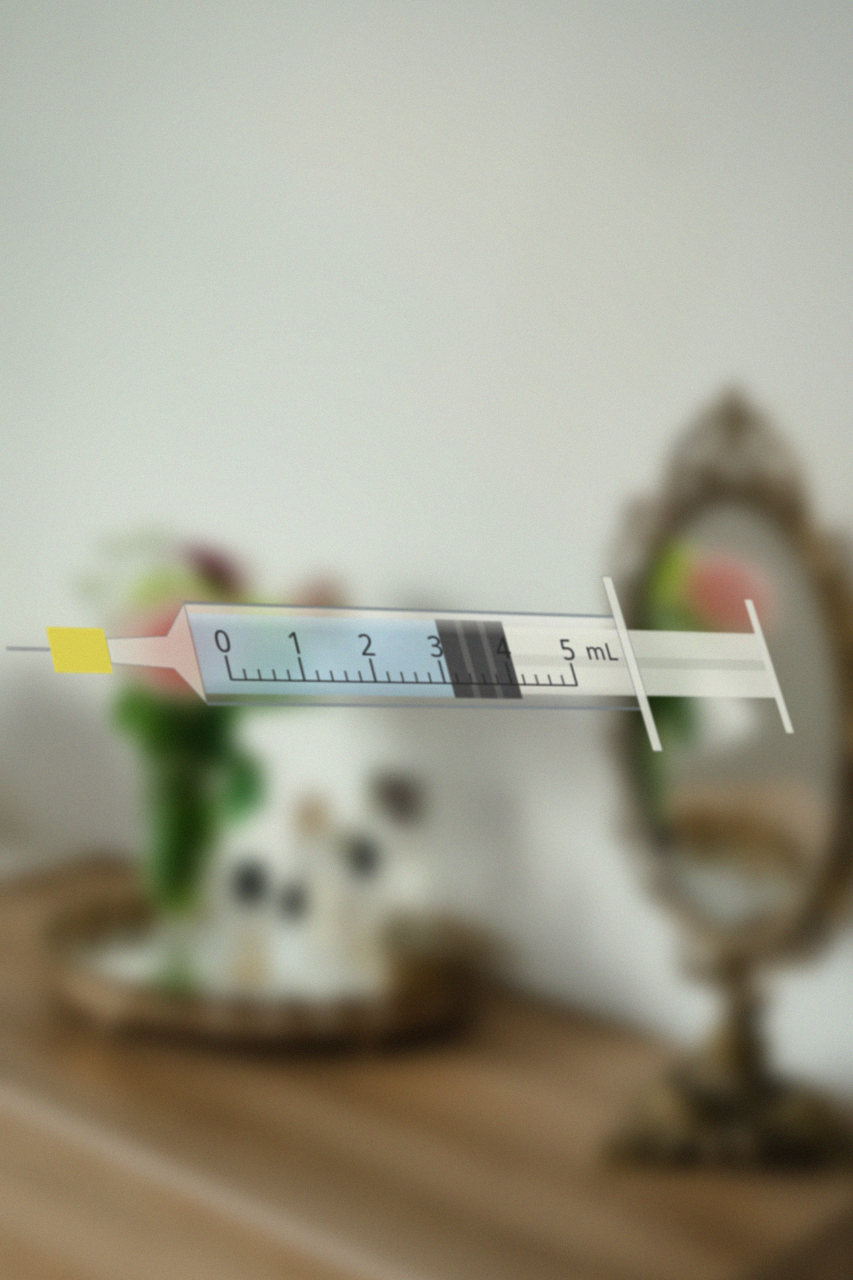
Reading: 3.1,mL
